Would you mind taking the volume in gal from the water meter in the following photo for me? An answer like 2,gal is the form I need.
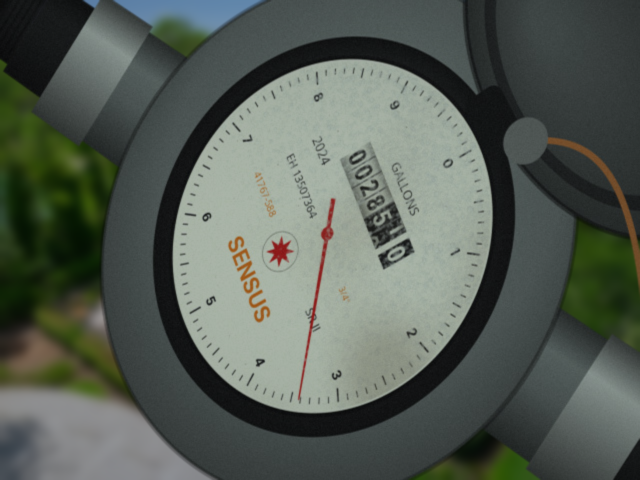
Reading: 28513.4,gal
